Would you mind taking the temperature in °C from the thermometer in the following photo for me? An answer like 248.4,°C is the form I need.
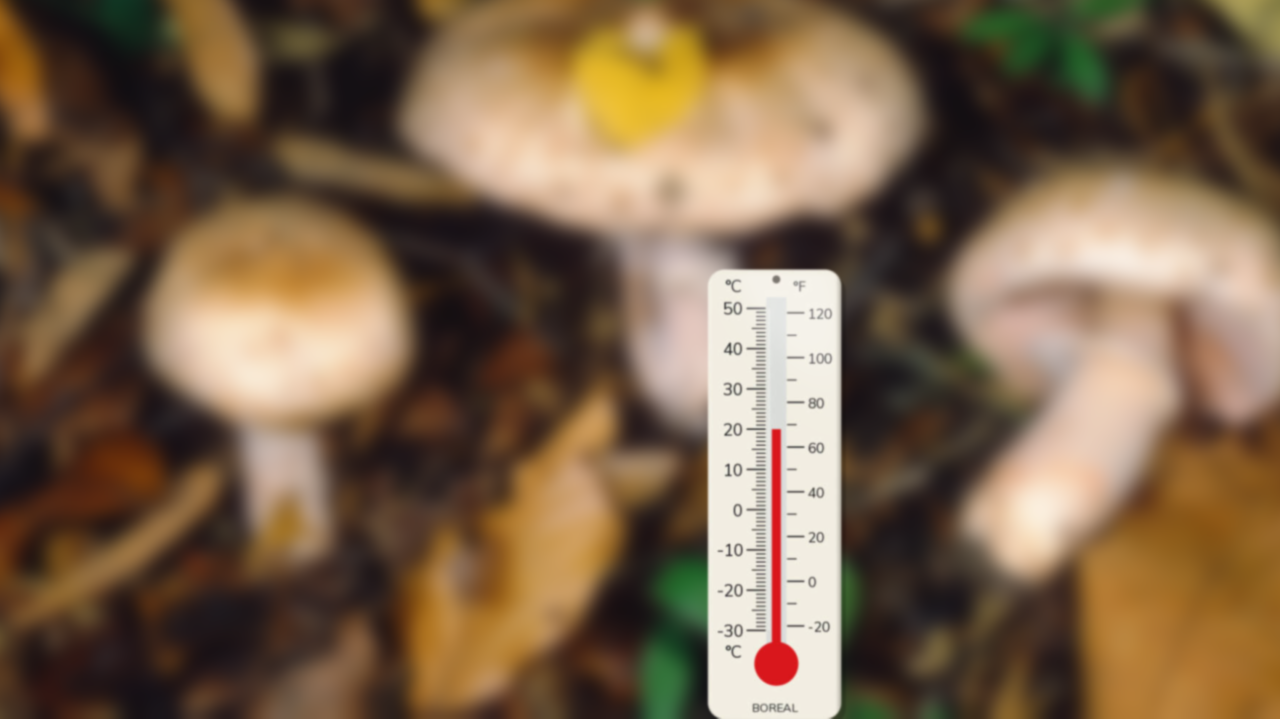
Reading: 20,°C
